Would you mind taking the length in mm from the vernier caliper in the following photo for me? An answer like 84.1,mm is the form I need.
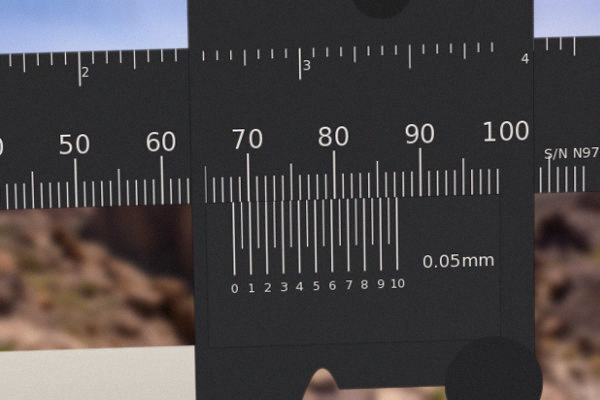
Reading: 68.2,mm
